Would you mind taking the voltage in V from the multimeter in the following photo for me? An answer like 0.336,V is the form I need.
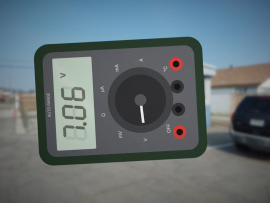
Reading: 7.06,V
